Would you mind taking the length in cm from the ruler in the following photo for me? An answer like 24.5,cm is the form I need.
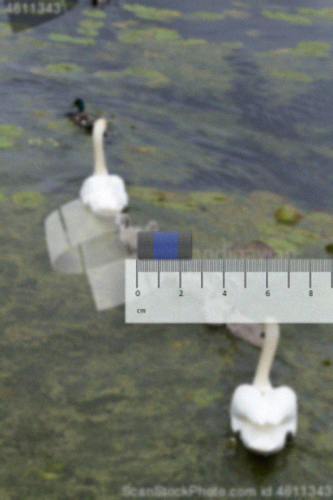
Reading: 2.5,cm
